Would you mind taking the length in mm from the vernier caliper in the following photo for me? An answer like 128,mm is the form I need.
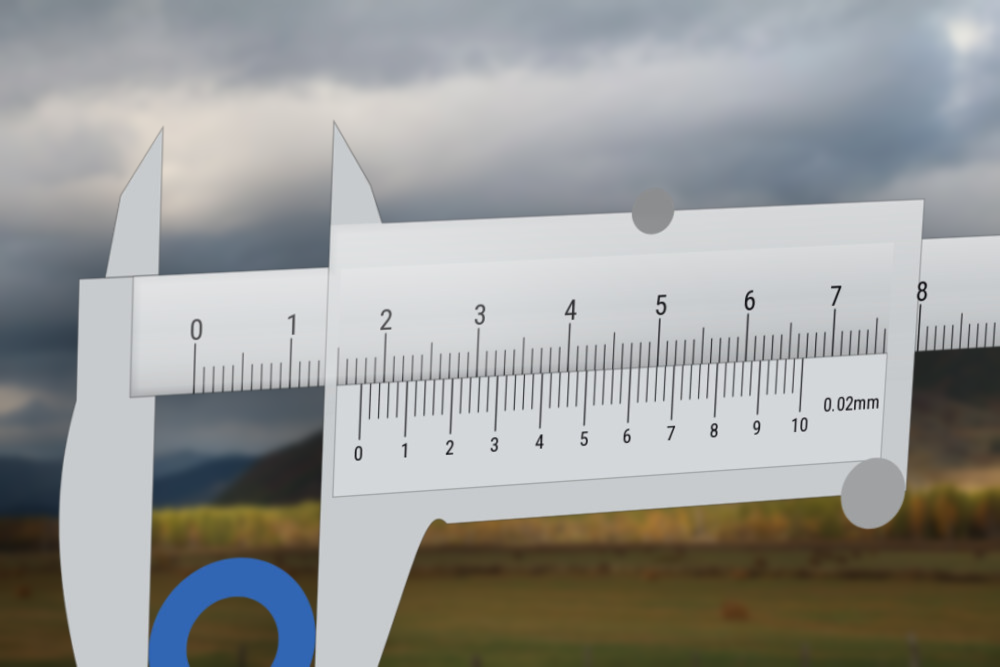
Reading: 17.6,mm
